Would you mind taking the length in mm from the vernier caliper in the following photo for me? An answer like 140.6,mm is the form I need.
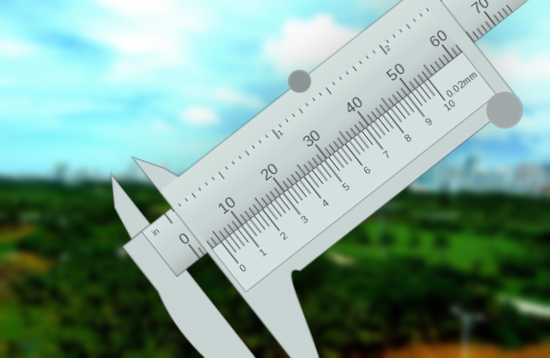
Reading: 5.0,mm
